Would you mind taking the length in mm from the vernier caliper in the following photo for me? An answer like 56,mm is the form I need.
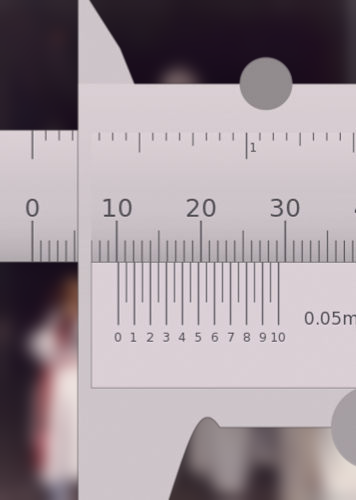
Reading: 10.2,mm
